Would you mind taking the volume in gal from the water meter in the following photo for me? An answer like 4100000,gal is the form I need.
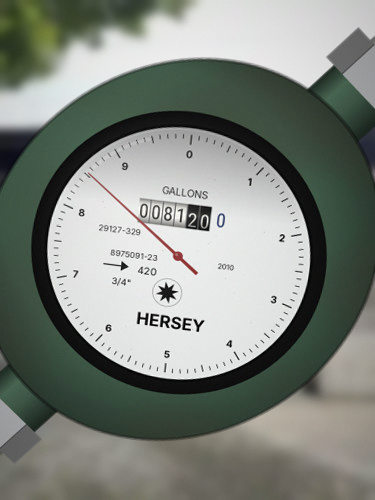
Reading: 81198.5,gal
